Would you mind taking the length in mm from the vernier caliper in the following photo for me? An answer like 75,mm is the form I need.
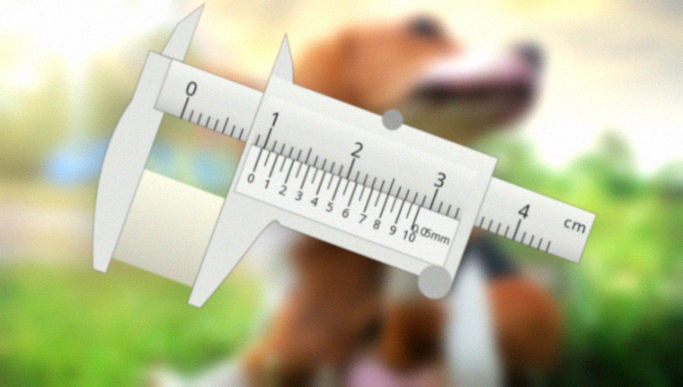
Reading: 9.8,mm
